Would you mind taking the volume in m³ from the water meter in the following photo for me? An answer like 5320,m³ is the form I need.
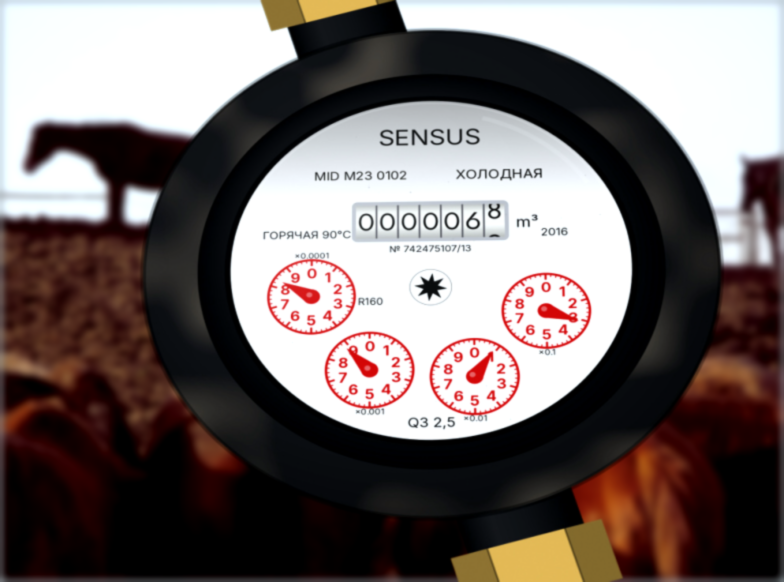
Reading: 68.3088,m³
